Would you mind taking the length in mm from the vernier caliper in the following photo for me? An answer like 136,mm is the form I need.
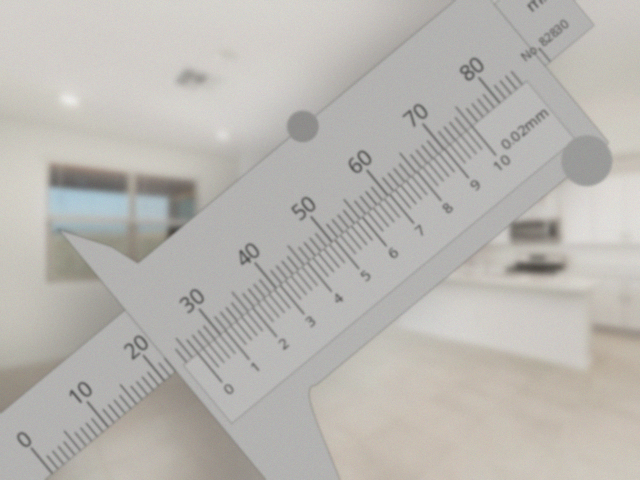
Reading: 26.0,mm
